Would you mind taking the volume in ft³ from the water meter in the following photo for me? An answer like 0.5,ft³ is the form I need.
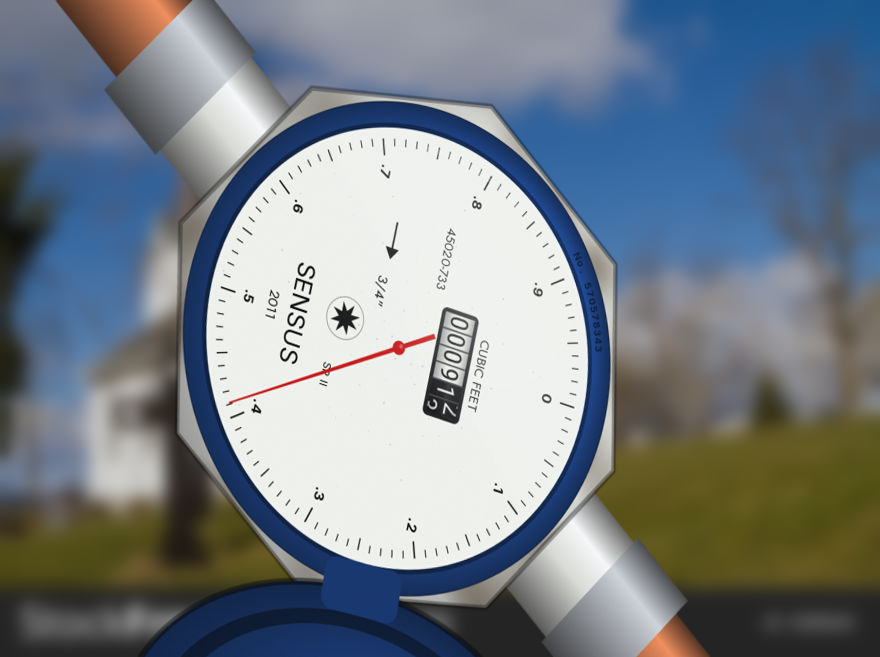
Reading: 912.41,ft³
